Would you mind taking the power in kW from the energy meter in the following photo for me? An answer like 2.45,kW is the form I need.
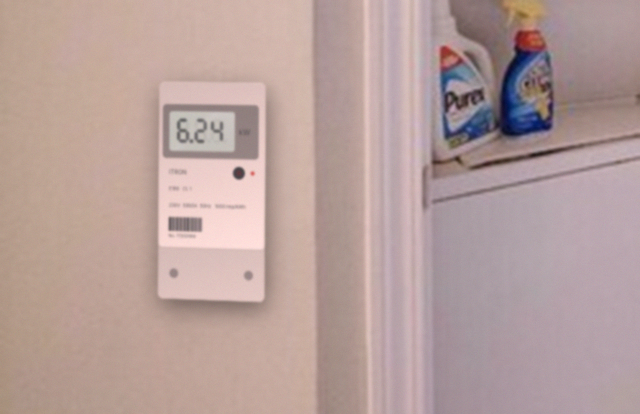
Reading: 6.24,kW
